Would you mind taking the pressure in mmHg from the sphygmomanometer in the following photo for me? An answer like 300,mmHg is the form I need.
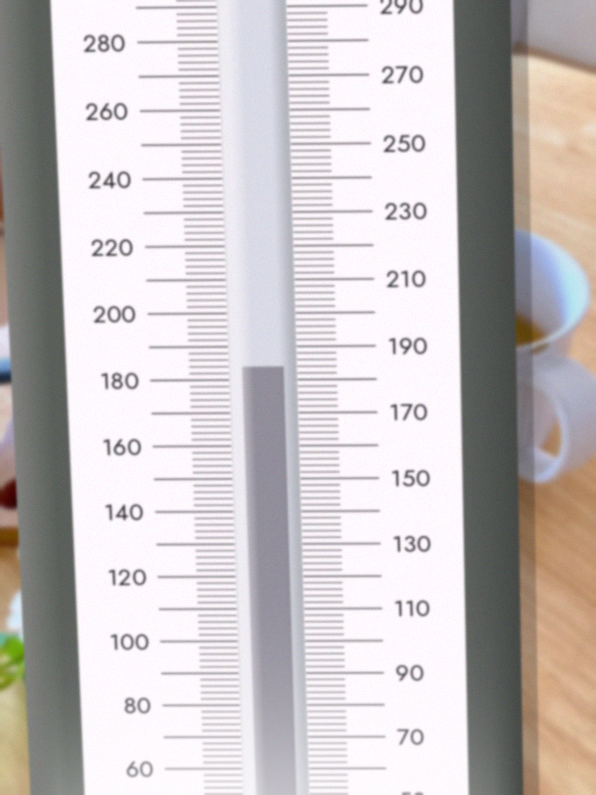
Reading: 184,mmHg
